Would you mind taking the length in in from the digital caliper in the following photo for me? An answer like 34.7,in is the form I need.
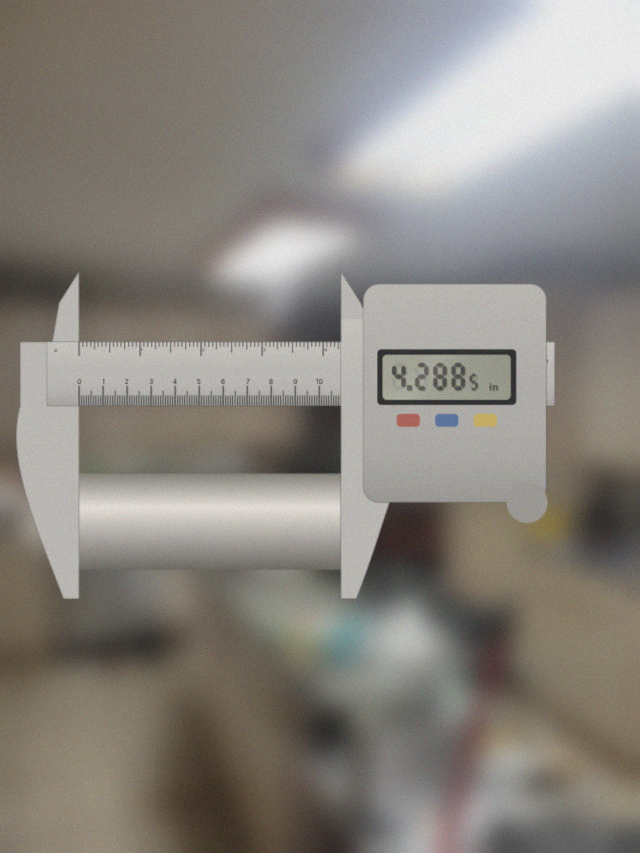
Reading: 4.2885,in
